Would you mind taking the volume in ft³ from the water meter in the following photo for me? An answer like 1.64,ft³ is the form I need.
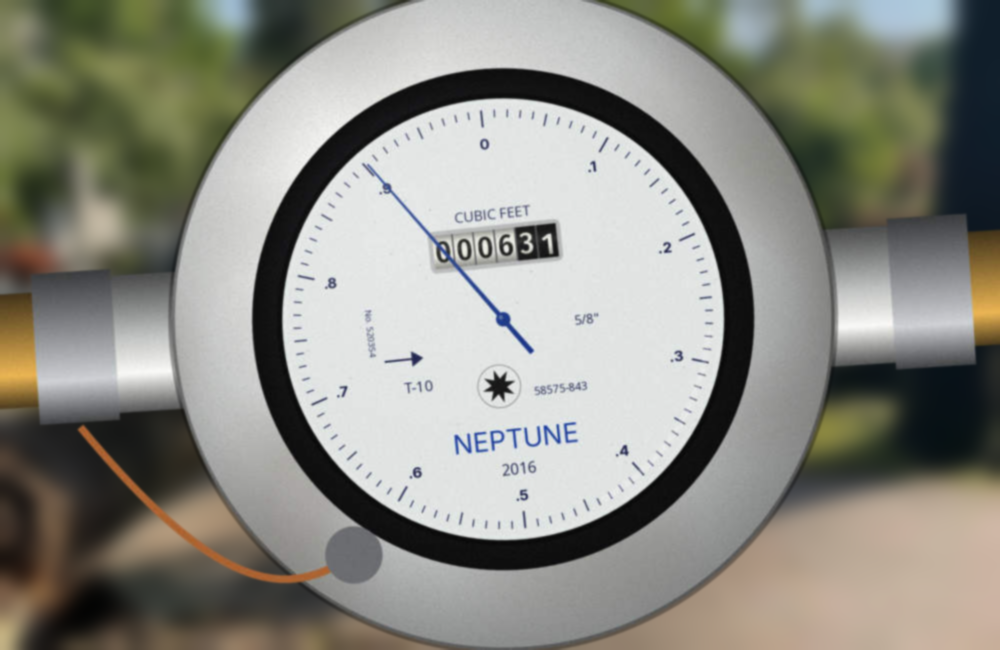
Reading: 630.90,ft³
